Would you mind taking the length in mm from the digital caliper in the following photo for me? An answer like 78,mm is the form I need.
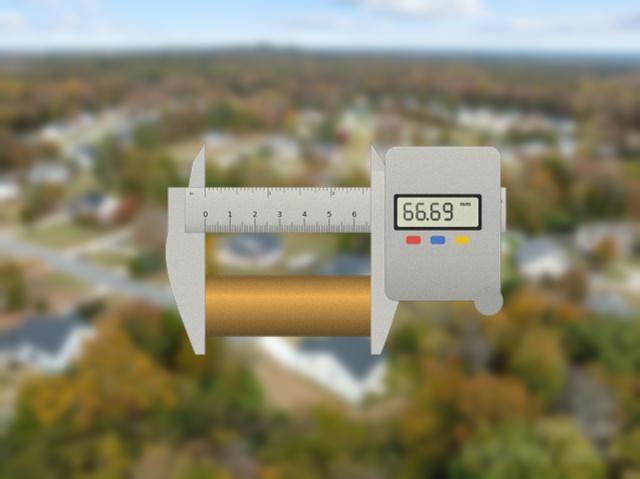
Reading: 66.69,mm
